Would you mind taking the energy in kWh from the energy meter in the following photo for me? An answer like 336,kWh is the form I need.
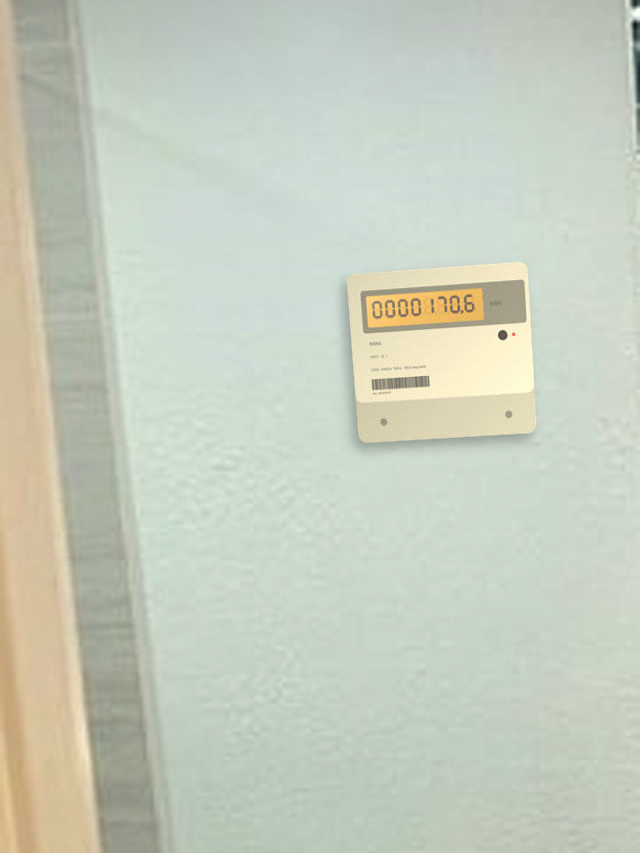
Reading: 170.6,kWh
